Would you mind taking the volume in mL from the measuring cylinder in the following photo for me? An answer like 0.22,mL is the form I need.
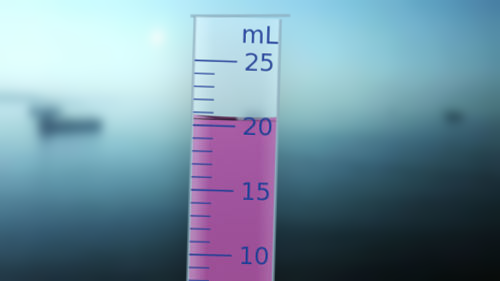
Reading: 20.5,mL
